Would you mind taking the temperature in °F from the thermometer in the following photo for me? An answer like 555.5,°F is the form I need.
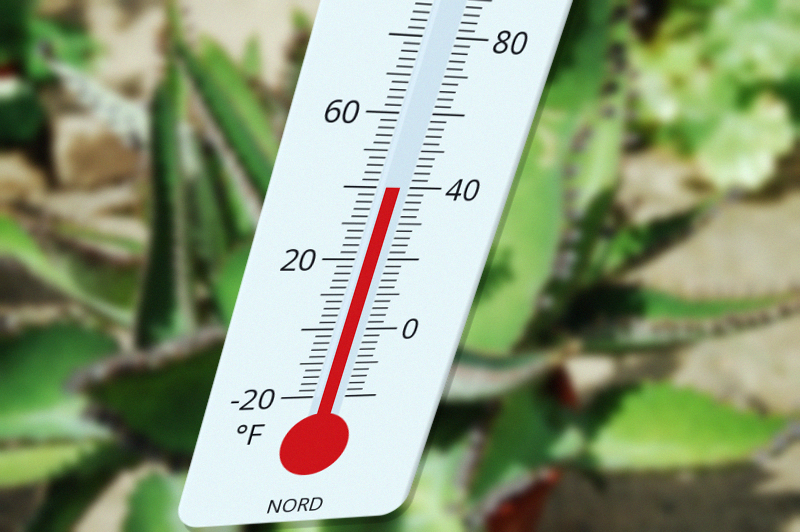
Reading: 40,°F
